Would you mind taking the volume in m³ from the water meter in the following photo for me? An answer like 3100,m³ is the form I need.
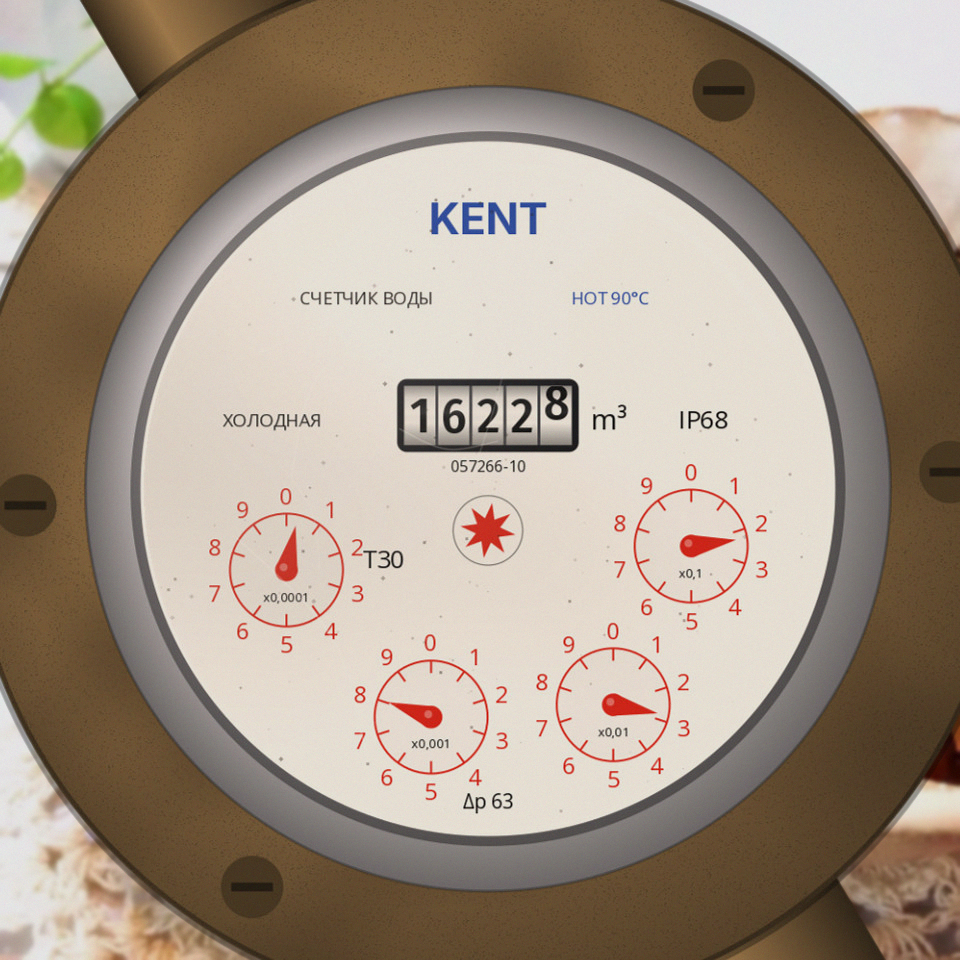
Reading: 16228.2280,m³
